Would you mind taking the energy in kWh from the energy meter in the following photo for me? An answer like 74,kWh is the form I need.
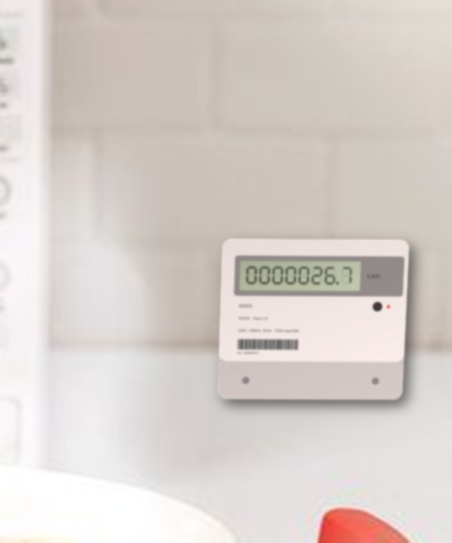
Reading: 26.7,kWh
